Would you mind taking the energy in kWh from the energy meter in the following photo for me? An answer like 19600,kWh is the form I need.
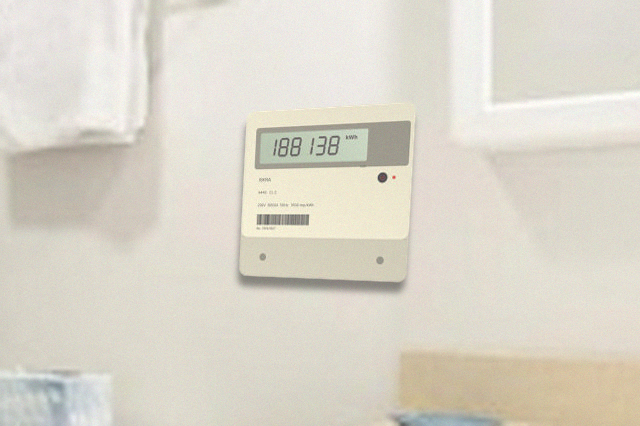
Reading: 188138,kWh
